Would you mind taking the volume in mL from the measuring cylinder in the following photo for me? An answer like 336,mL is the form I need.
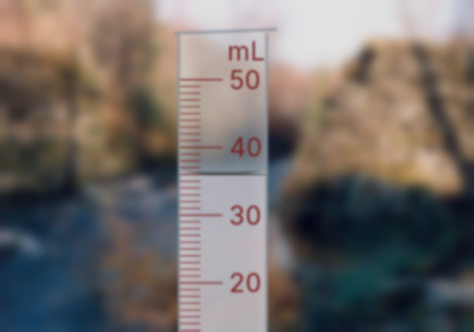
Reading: 36,mL
